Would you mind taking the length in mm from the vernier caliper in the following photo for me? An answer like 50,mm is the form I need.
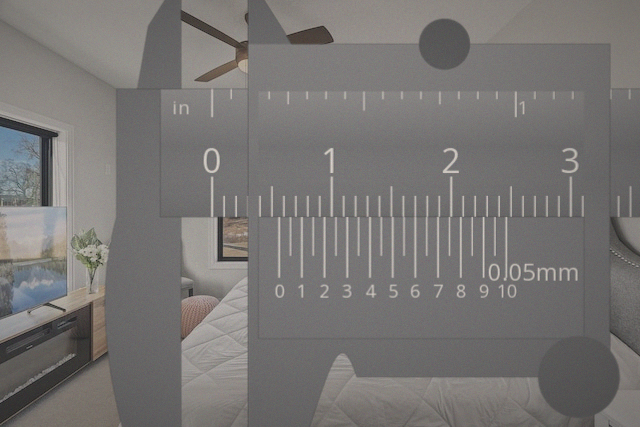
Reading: 5.6,mm
